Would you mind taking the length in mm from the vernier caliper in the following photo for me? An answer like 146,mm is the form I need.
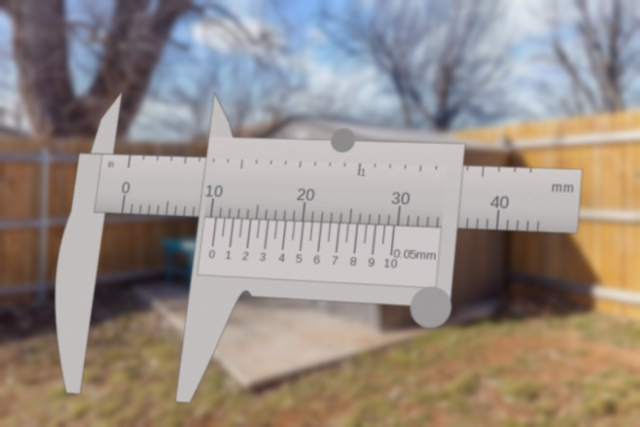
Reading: 10.6,mm
